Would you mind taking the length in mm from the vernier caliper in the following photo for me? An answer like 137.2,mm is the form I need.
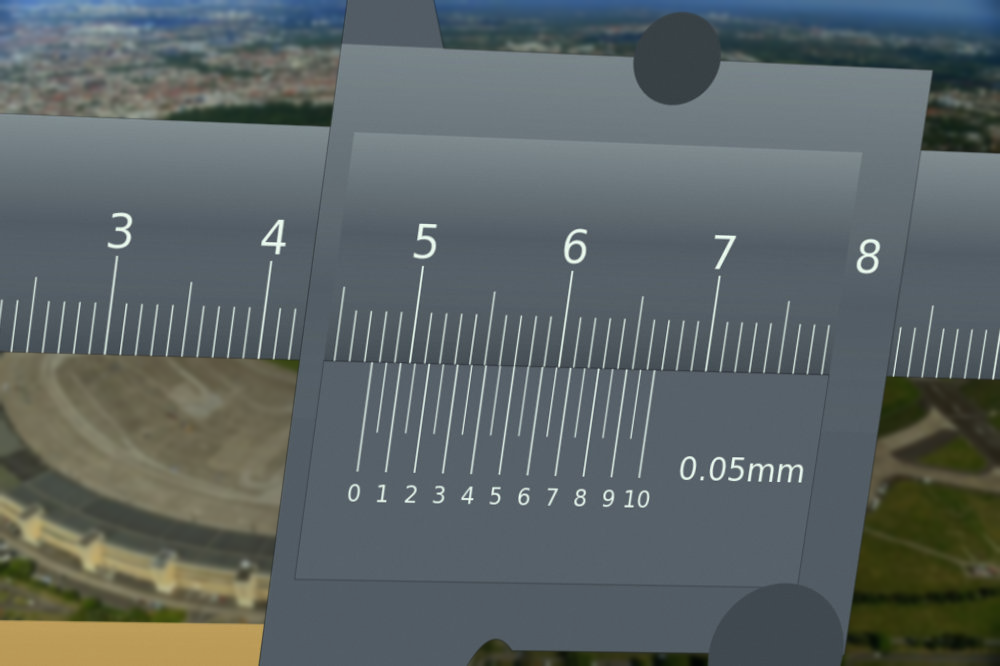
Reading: 47.5,mm
